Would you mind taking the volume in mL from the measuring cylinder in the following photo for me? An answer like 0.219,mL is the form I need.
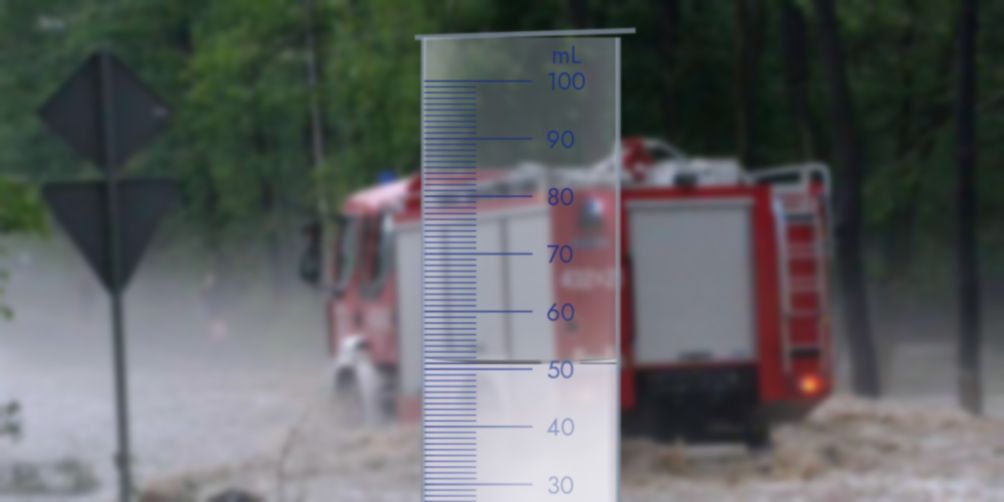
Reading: 51,mL
